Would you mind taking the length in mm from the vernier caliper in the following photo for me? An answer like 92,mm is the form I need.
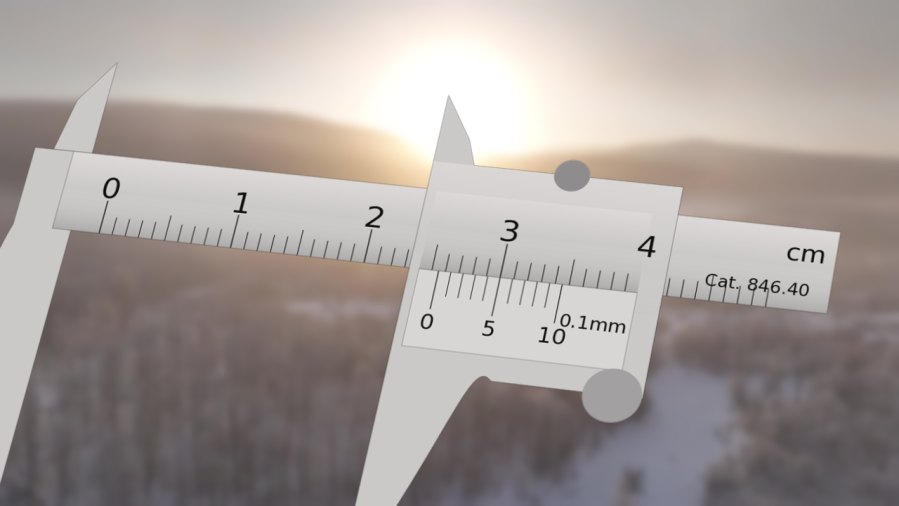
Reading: 25.5,mm
